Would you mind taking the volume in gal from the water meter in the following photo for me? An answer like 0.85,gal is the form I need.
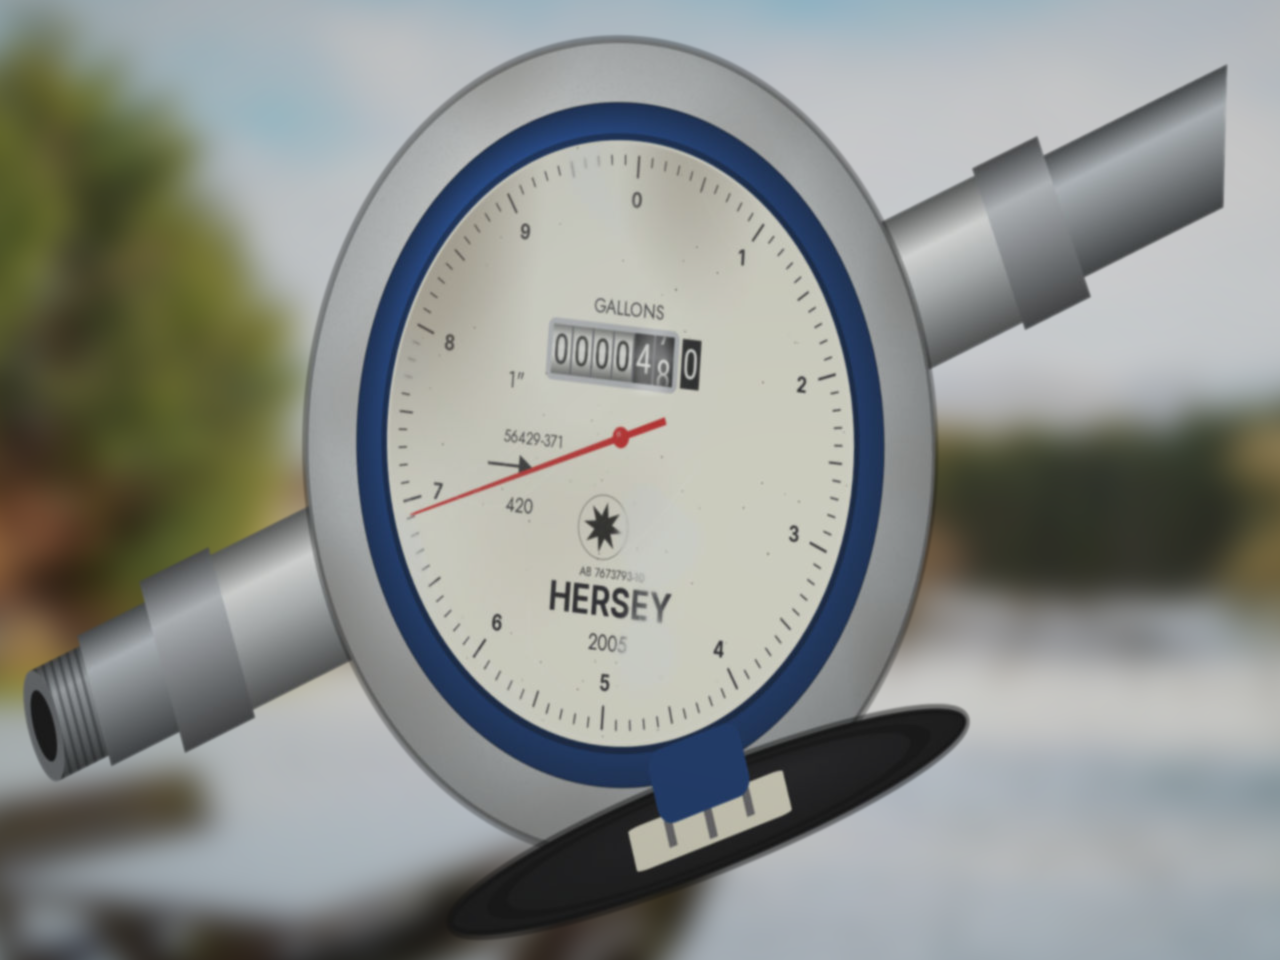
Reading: 476.9,gal
